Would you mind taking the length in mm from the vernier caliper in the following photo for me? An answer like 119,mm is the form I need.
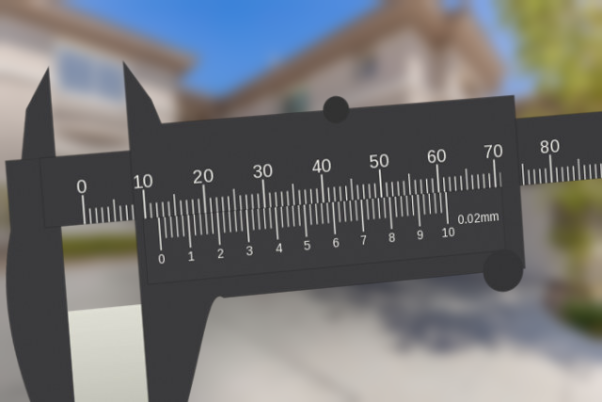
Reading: 12.2,mm
